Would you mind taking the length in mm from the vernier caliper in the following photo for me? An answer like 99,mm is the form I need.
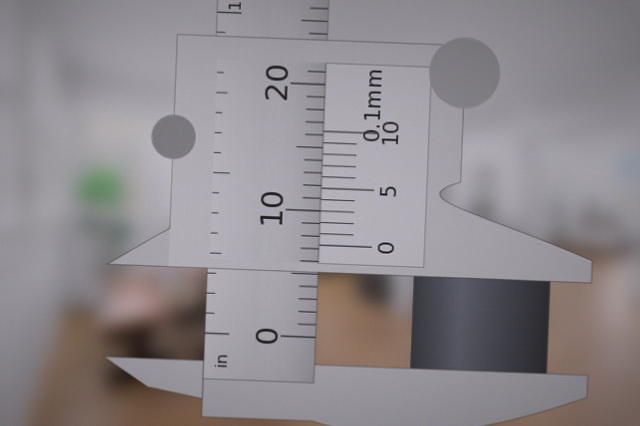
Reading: 7.3,mm
